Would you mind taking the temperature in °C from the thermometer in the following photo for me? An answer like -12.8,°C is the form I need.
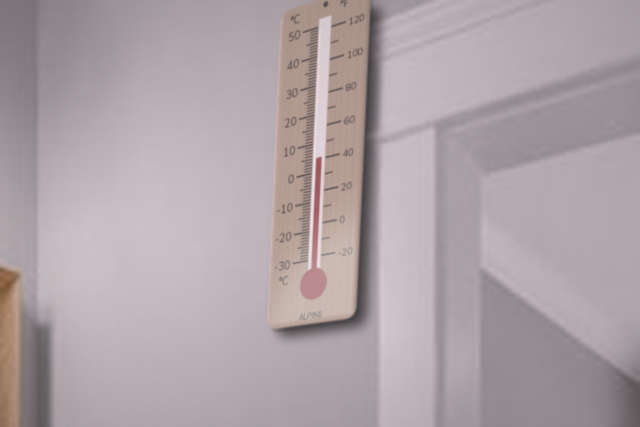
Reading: 5,°C
